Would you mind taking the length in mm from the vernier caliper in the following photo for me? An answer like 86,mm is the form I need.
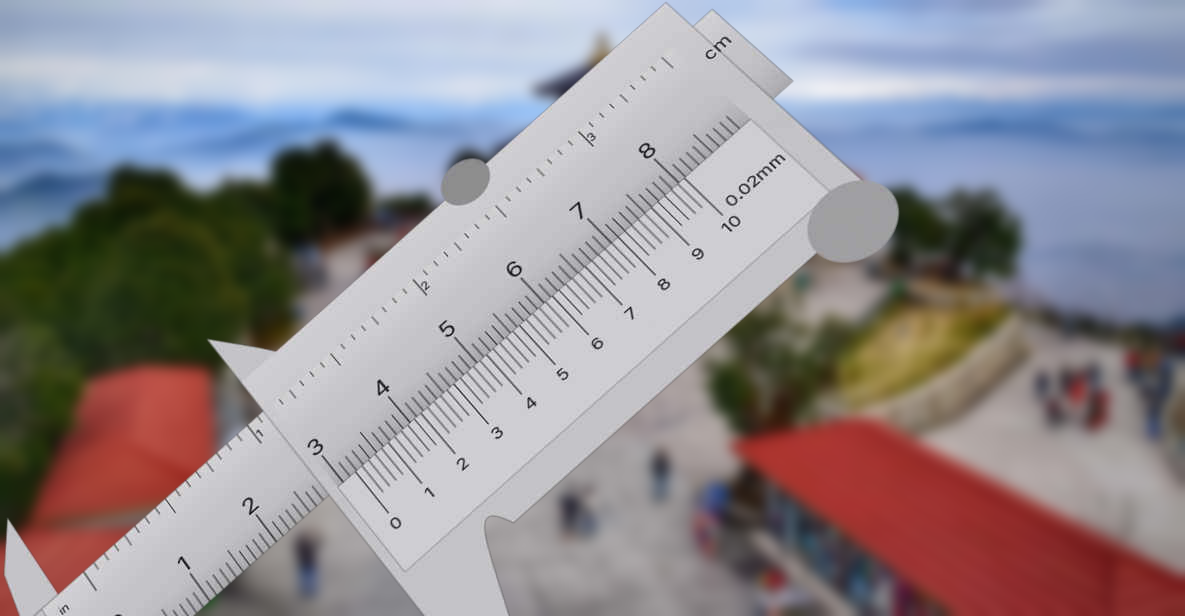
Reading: 31.8,mm
